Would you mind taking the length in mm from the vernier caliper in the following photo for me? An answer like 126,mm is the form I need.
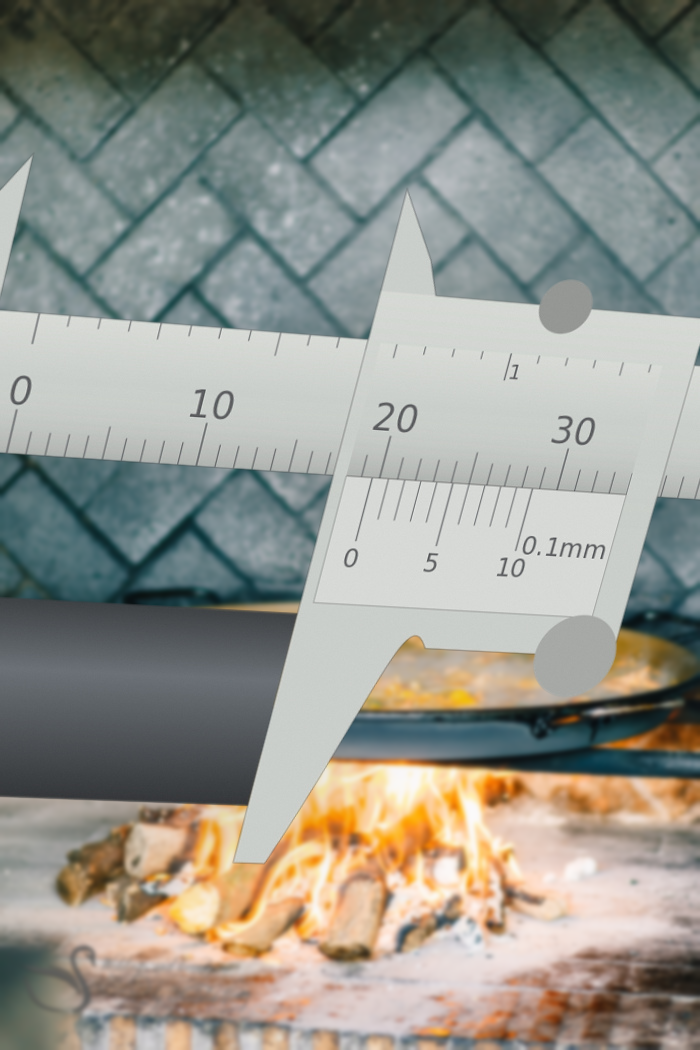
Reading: 19.6,mm
